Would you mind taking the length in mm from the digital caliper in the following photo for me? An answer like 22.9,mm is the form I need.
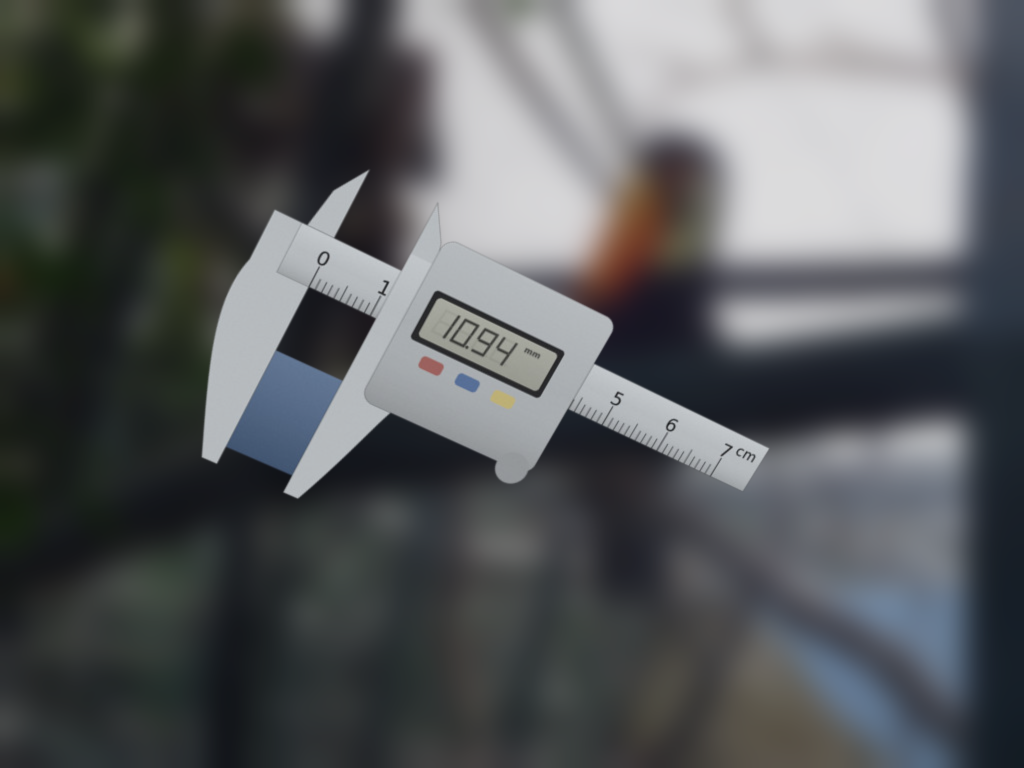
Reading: 10.94,mm
